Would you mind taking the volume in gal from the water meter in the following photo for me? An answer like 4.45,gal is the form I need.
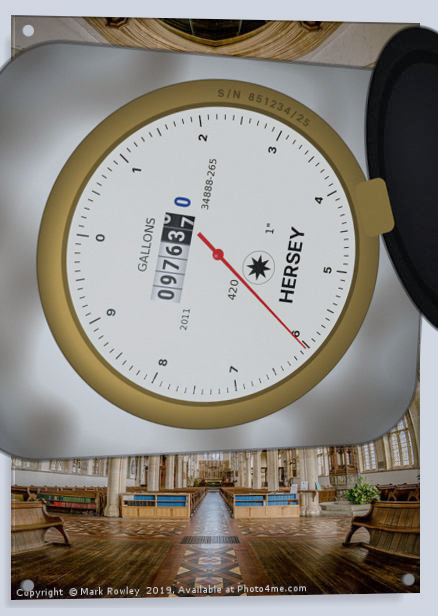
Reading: 976366.0,gal
